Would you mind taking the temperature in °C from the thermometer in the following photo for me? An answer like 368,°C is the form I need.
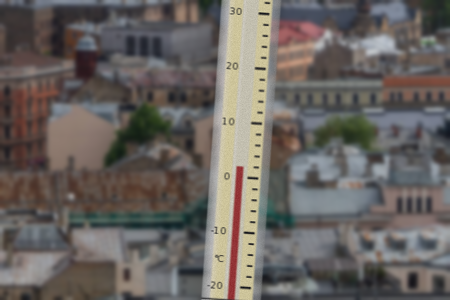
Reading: 2,°C
